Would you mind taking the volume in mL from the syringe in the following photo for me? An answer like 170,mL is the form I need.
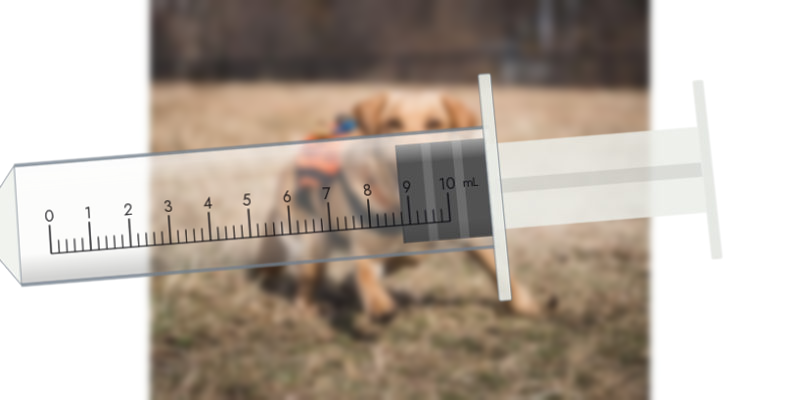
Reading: 8.8,mL
